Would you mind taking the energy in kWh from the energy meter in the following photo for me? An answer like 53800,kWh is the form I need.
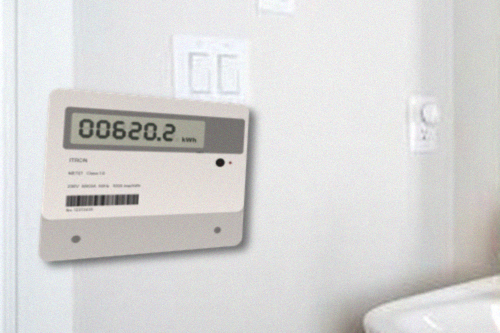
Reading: 620.2,kWh
